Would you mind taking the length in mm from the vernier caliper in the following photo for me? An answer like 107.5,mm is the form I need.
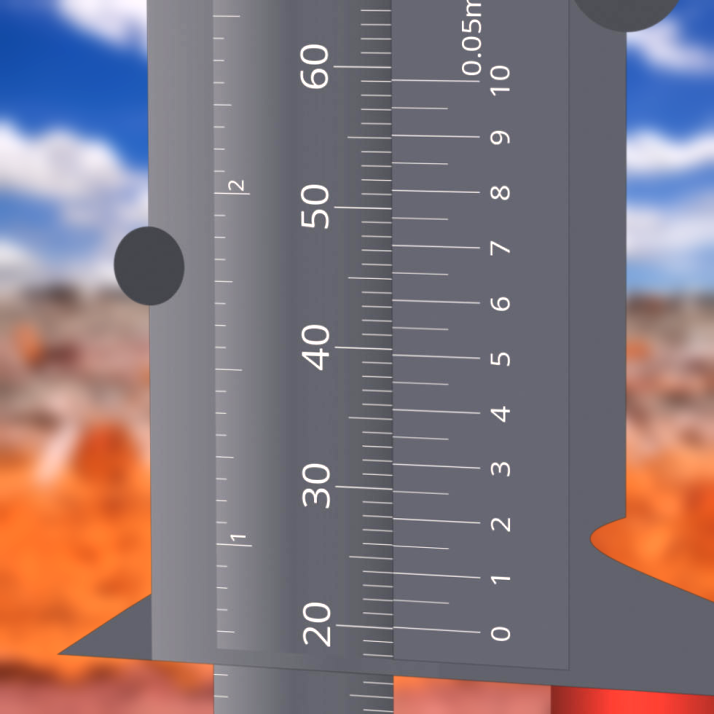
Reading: 20.1,mm
